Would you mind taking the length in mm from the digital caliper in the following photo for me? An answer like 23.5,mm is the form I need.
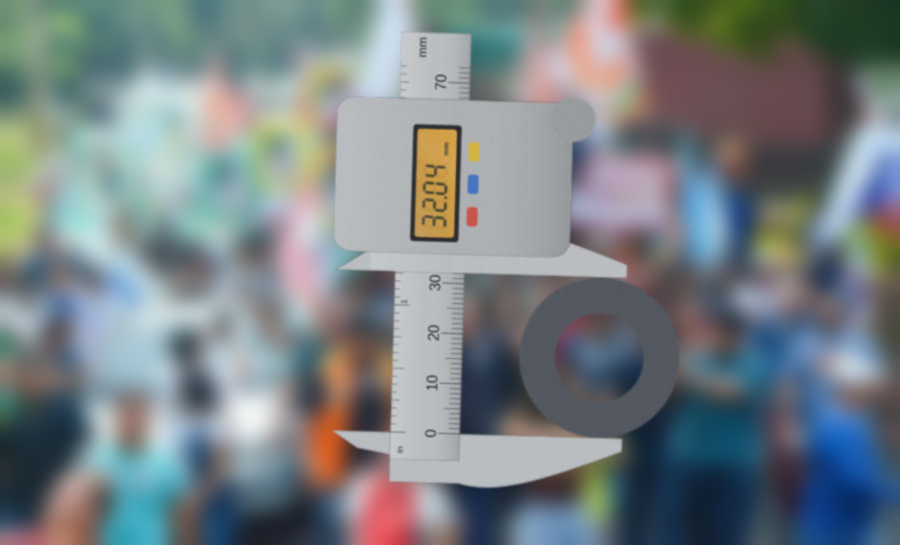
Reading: 32.04,mm
